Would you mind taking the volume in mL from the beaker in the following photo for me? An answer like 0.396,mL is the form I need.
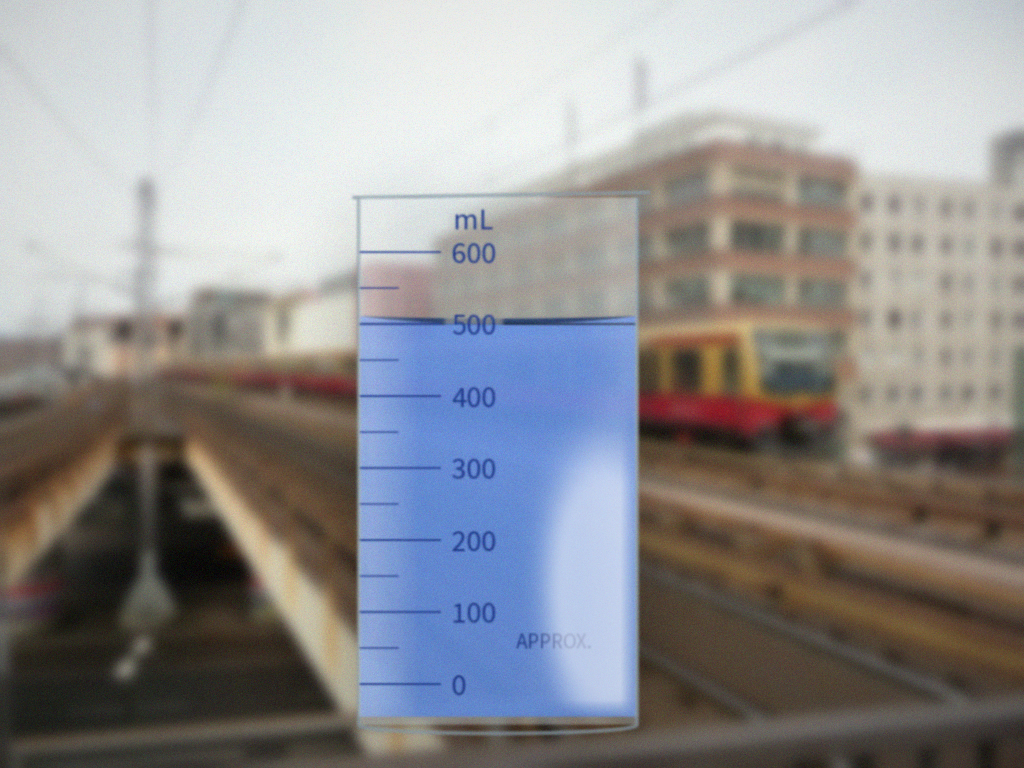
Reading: 500,mL
